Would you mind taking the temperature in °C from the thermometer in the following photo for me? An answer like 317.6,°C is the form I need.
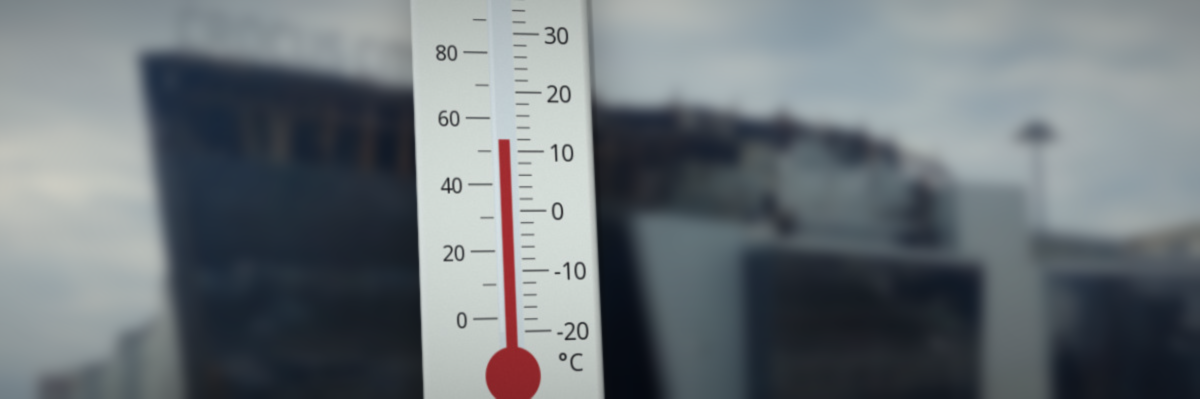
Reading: 12,°C
